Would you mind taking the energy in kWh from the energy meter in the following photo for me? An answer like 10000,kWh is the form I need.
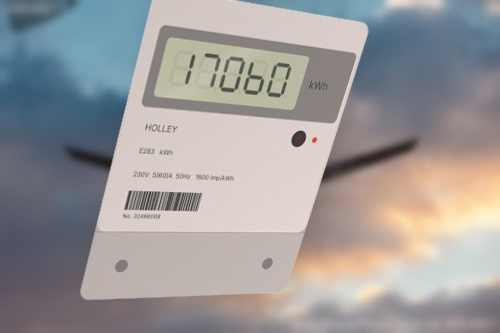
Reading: 17060,kWh
